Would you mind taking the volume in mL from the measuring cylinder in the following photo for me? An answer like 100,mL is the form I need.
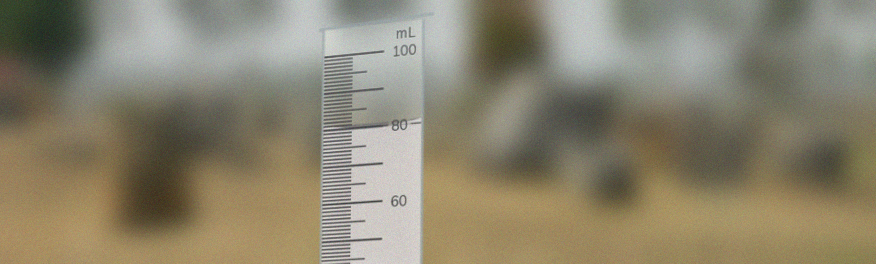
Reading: 80,mL
